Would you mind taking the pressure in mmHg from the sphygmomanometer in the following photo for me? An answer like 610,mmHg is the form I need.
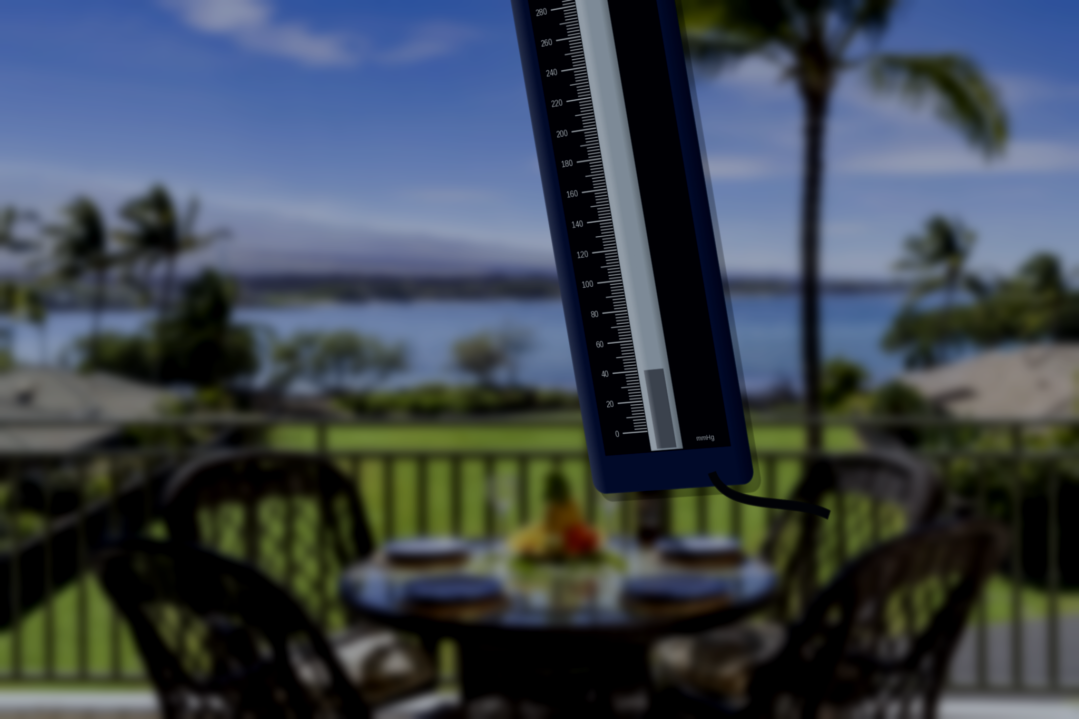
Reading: 40,mmHg
